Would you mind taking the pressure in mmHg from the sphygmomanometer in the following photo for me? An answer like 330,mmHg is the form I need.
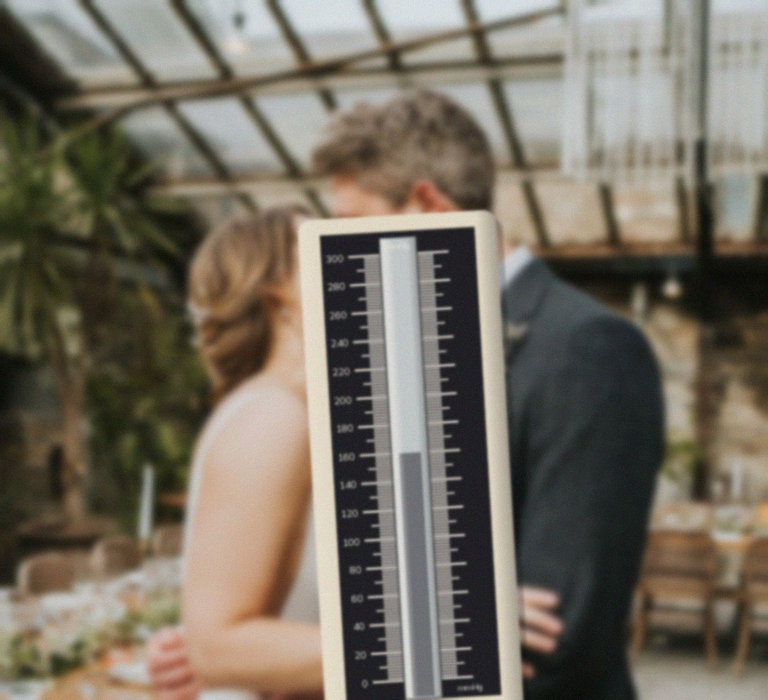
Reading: 160,mmHg
